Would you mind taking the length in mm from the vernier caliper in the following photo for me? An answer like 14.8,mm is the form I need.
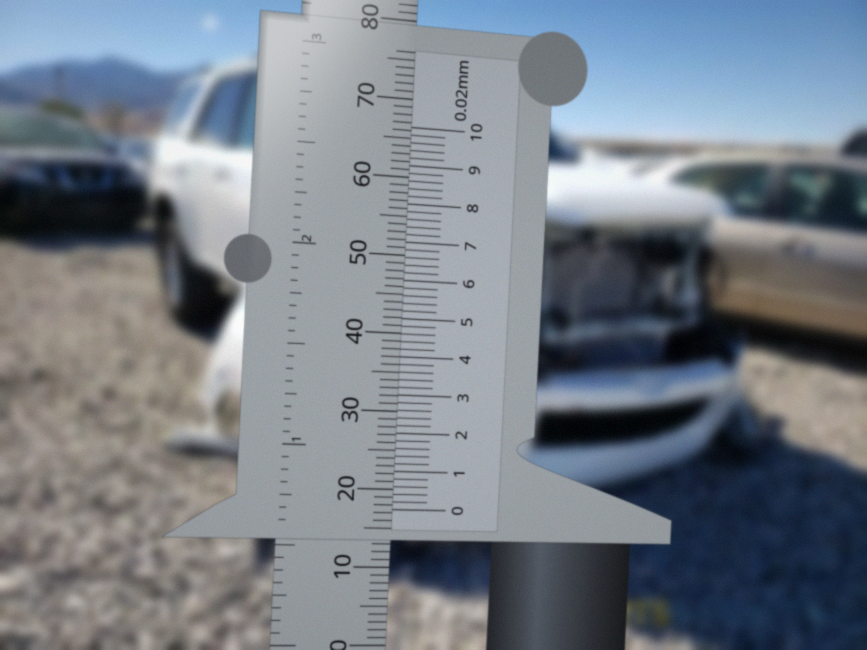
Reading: 17.4,mm
